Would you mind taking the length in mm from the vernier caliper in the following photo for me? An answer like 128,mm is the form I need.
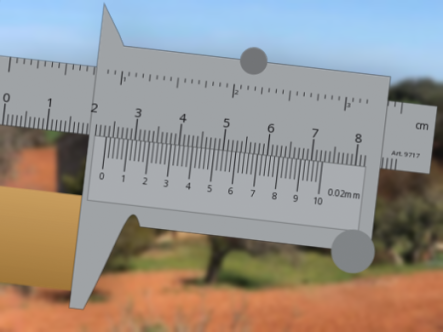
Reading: 23.5,mm
